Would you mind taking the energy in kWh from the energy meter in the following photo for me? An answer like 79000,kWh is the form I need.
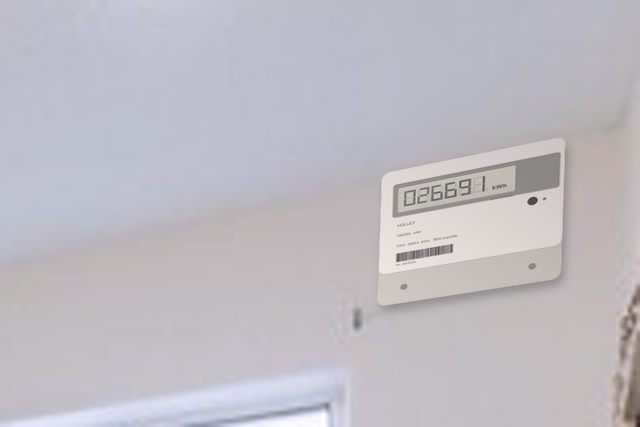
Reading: 26691,kWh
